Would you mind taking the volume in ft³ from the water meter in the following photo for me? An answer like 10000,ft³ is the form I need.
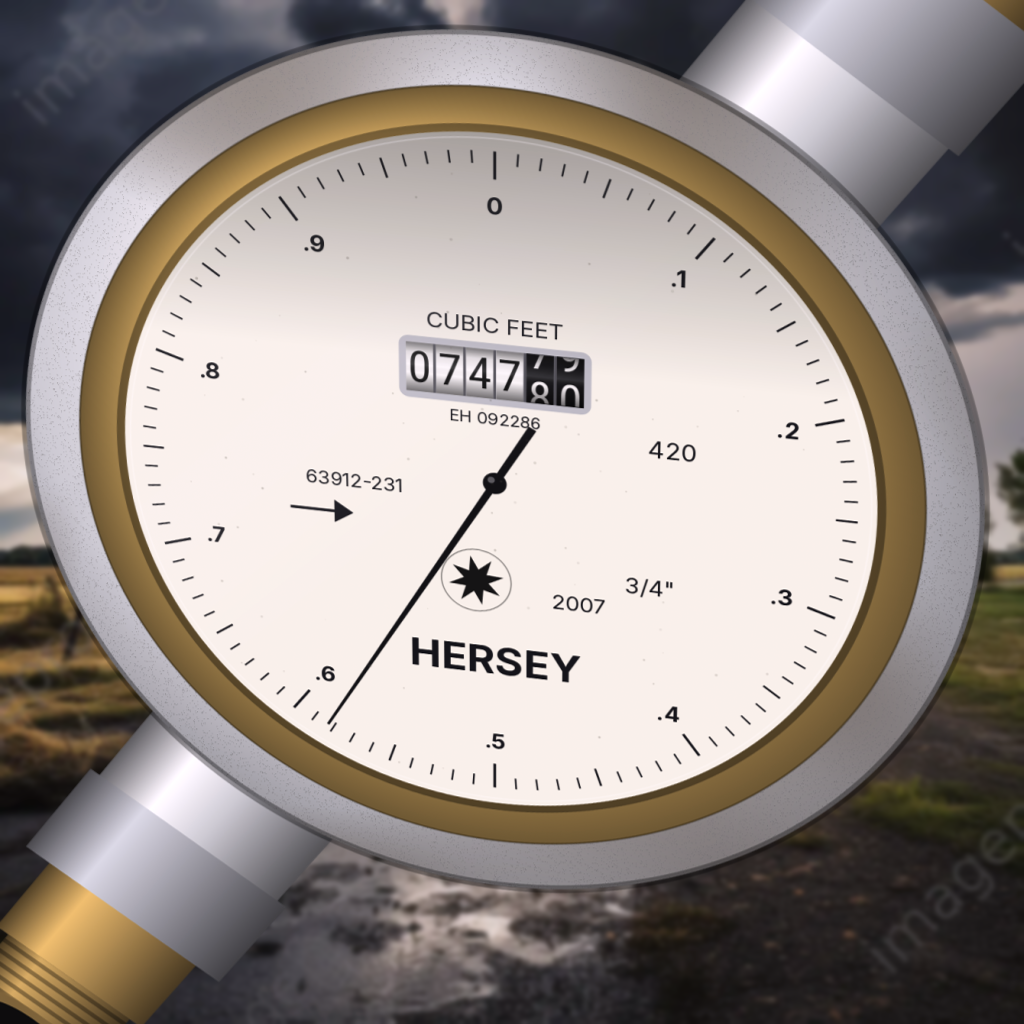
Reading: 74779.58,ft³
